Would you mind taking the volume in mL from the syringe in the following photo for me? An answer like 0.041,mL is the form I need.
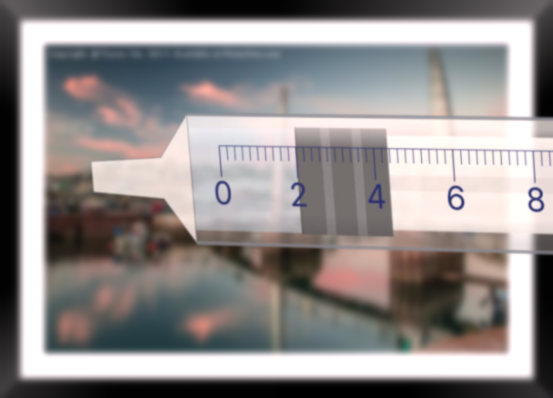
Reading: 2,mL
